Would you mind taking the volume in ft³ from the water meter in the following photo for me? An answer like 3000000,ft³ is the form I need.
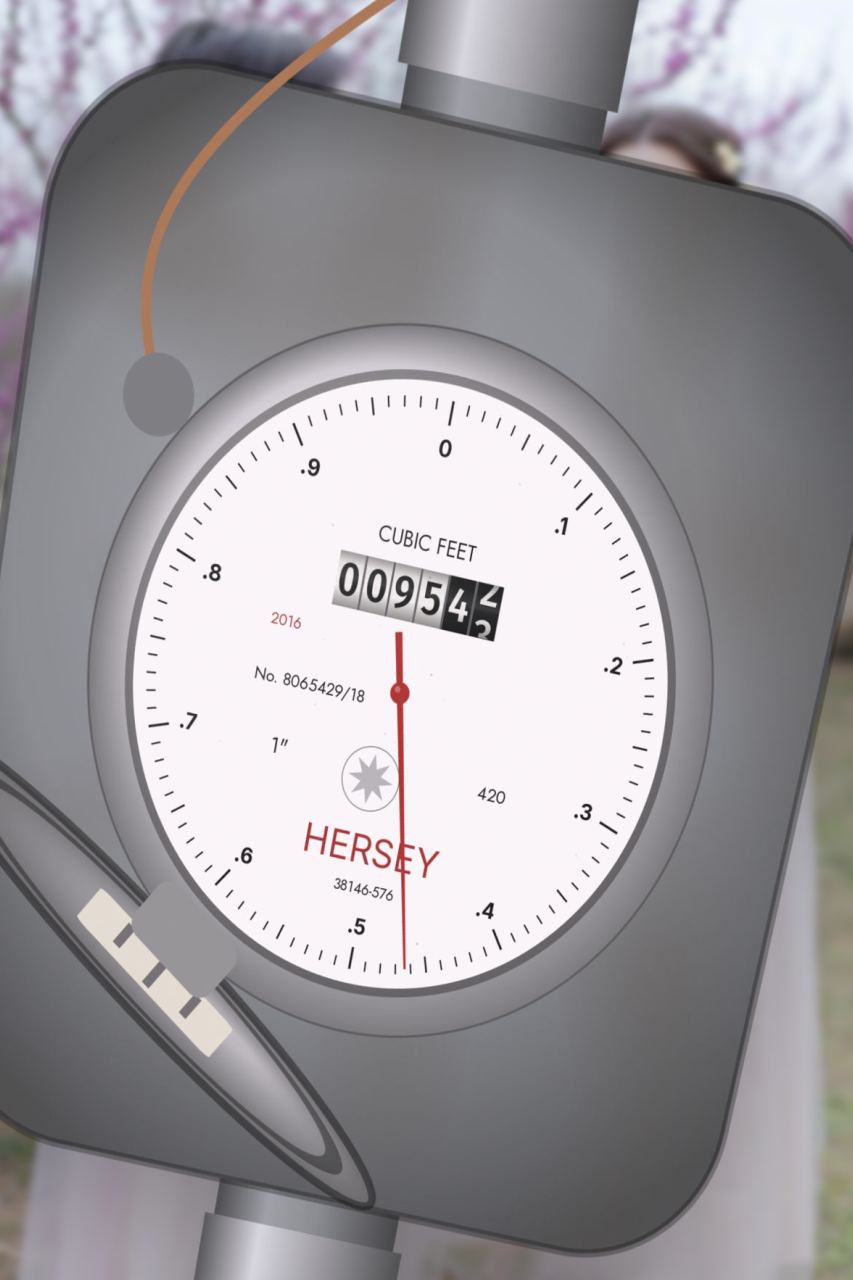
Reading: 9542.46,ft³
